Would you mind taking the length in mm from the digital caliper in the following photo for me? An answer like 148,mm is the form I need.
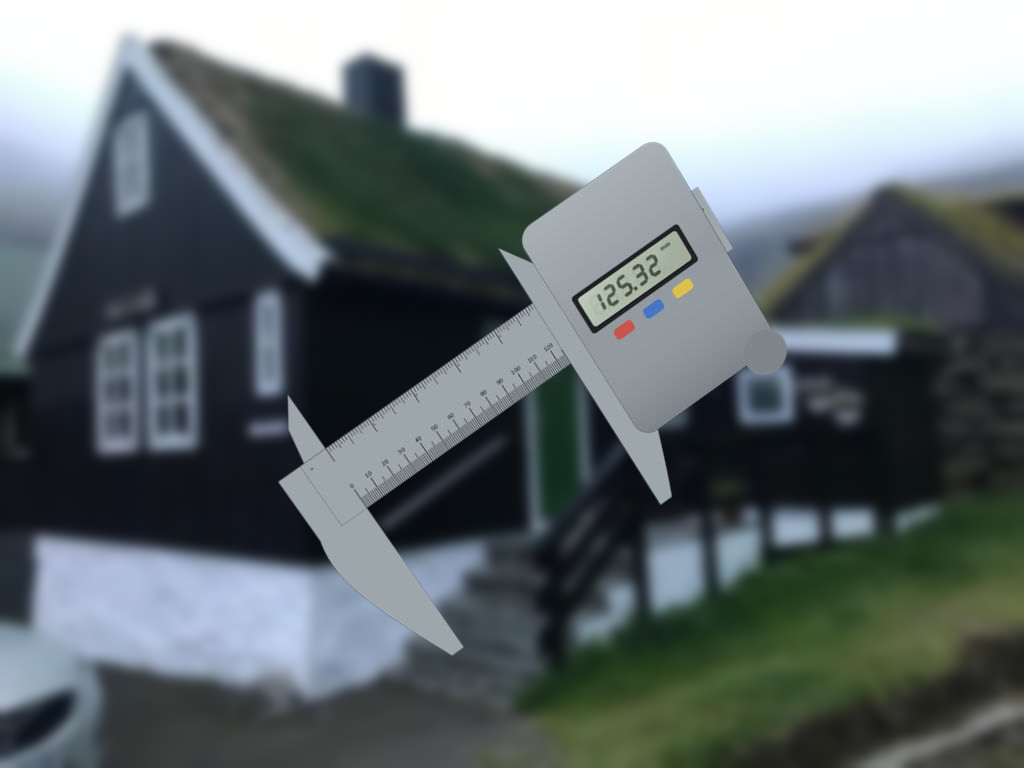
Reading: 125.32,mm
